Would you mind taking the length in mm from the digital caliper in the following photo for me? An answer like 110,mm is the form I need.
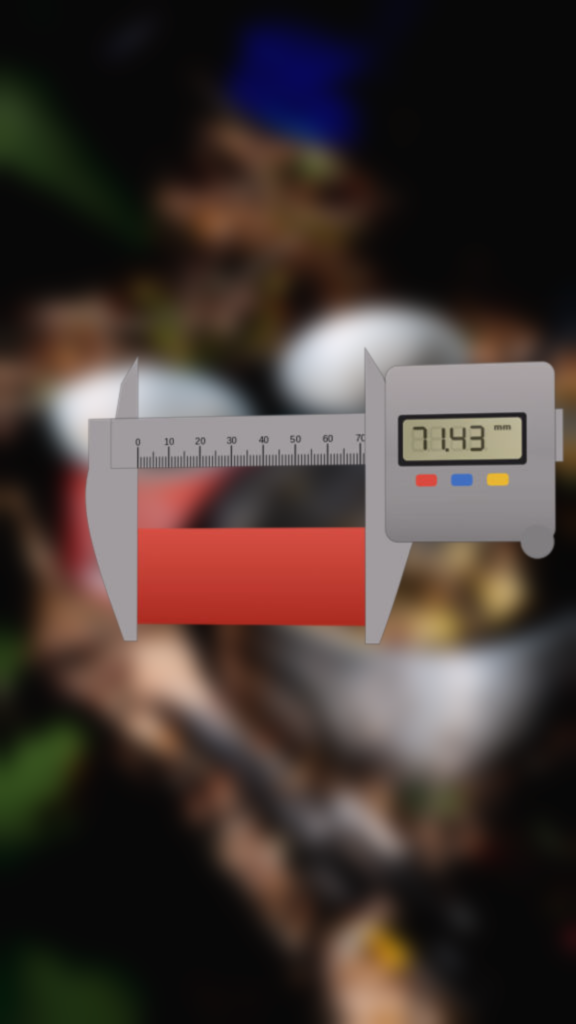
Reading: 71.43,mm
